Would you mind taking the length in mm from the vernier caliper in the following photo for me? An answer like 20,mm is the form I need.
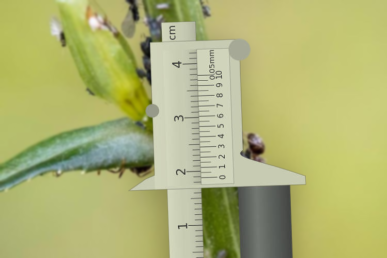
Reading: 18.8,mm
